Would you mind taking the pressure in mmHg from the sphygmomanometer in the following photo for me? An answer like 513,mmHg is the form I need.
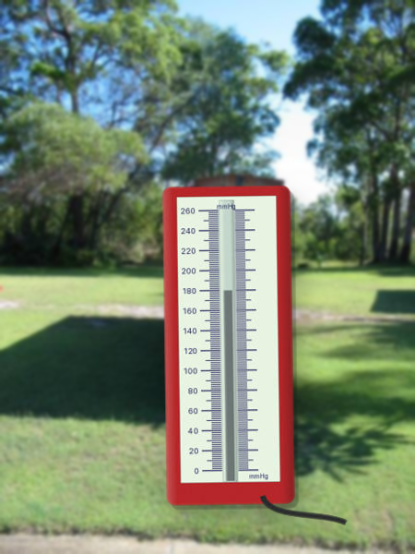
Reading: 180,mmHg
